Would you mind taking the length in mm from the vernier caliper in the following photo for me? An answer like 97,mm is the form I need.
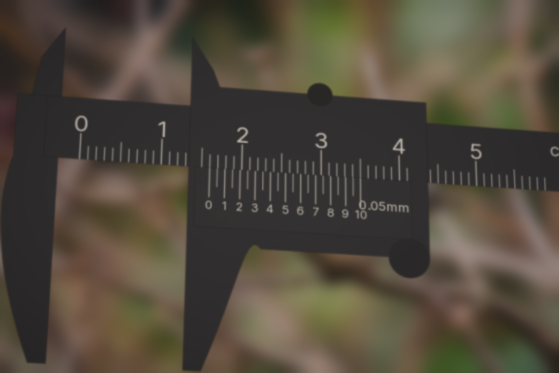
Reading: 16.0,mm
